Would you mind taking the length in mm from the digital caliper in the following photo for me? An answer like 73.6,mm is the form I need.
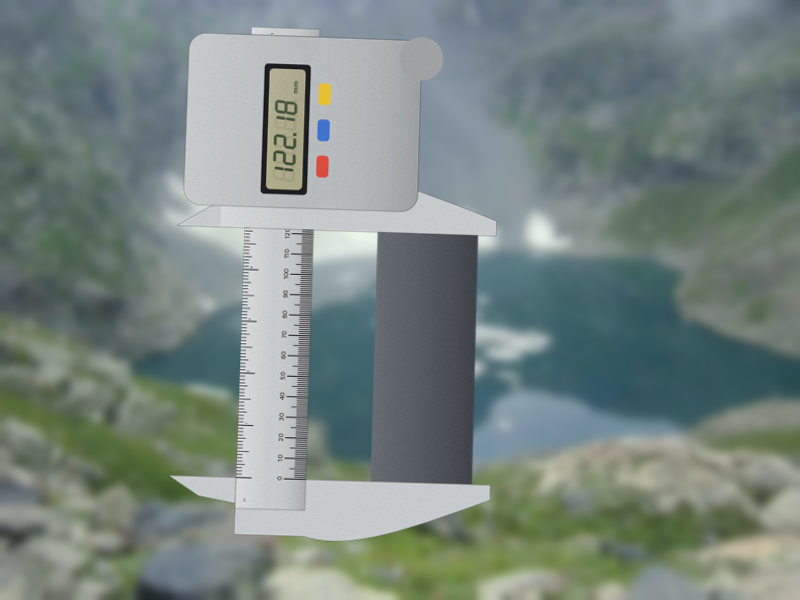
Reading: 122.18,mm
